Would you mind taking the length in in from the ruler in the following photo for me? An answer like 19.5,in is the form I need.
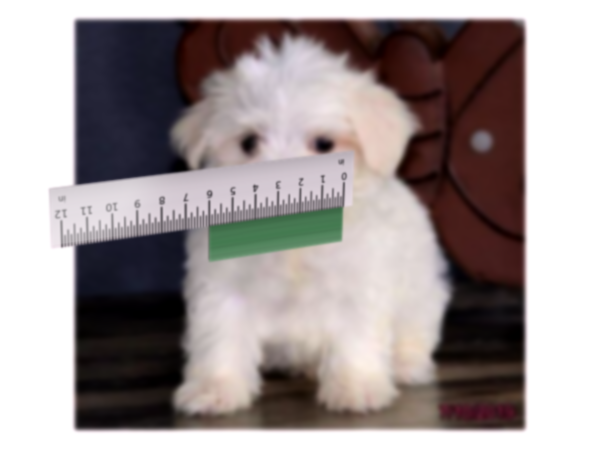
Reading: 6,in
